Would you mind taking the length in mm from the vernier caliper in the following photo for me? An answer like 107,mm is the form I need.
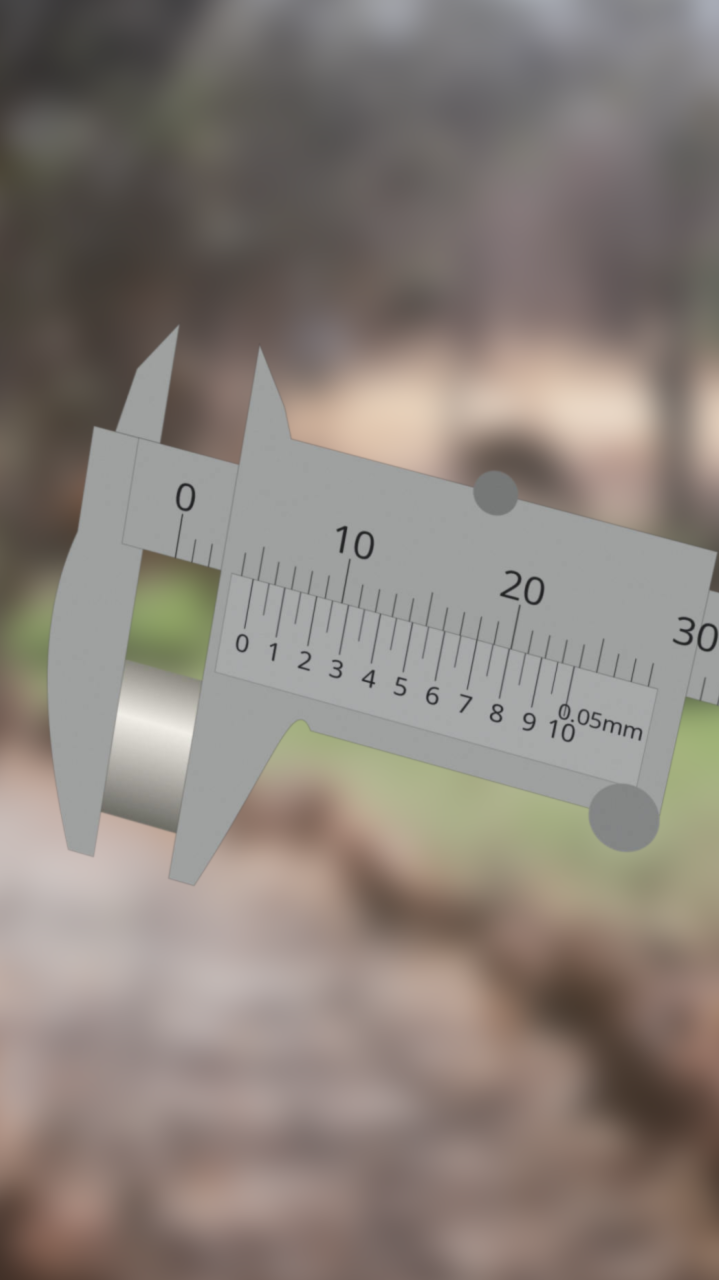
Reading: 4.7,mm
